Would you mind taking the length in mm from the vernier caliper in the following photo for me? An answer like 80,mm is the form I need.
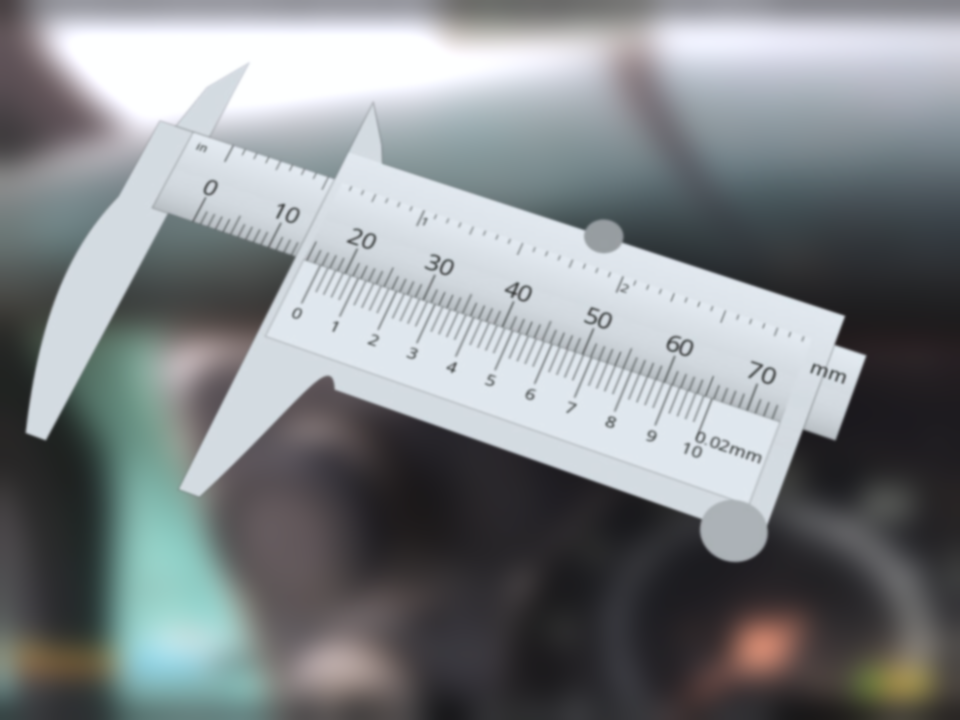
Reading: 16.8,mm
